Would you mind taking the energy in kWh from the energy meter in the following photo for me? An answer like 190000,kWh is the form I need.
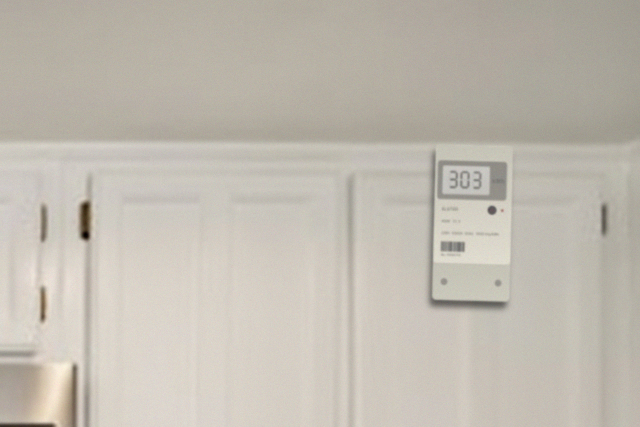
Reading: 303,kWh
